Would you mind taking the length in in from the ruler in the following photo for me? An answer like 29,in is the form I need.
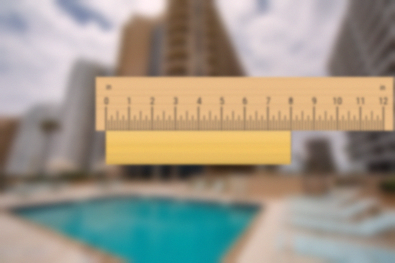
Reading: 8,in
